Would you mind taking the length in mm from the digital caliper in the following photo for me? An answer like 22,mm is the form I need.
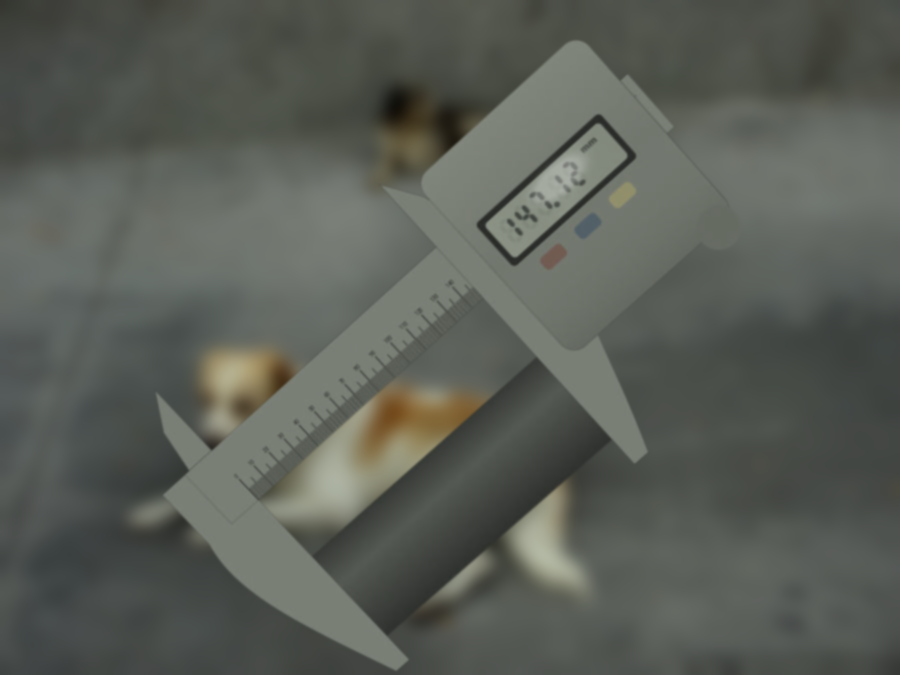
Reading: 147.12,mm
